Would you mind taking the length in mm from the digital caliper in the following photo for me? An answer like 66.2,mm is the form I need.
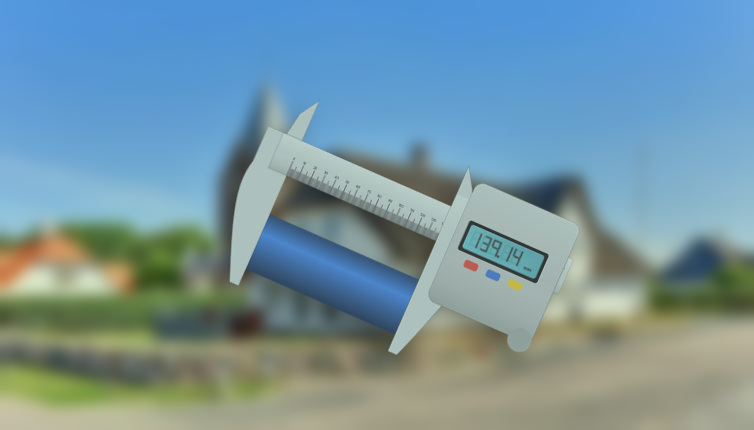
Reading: 139.14,mm
